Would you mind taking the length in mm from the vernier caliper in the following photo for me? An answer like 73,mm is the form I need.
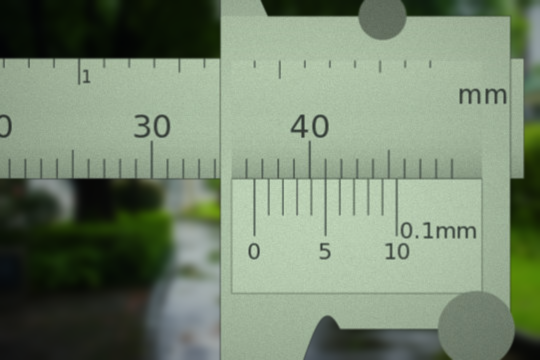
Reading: 36.5,mm
